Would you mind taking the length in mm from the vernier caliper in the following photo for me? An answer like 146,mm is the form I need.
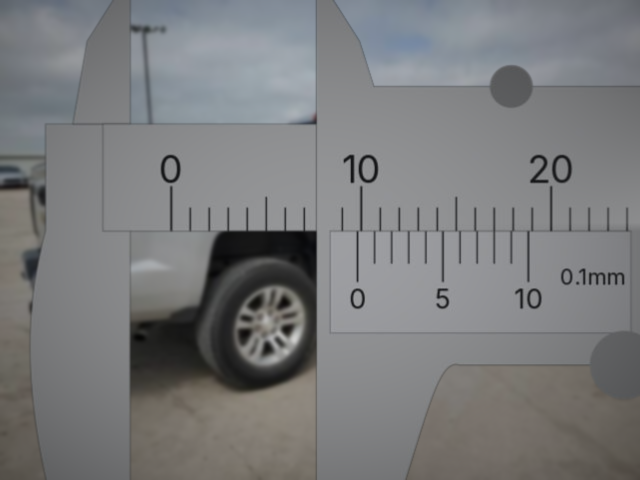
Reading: 9.8,mm
